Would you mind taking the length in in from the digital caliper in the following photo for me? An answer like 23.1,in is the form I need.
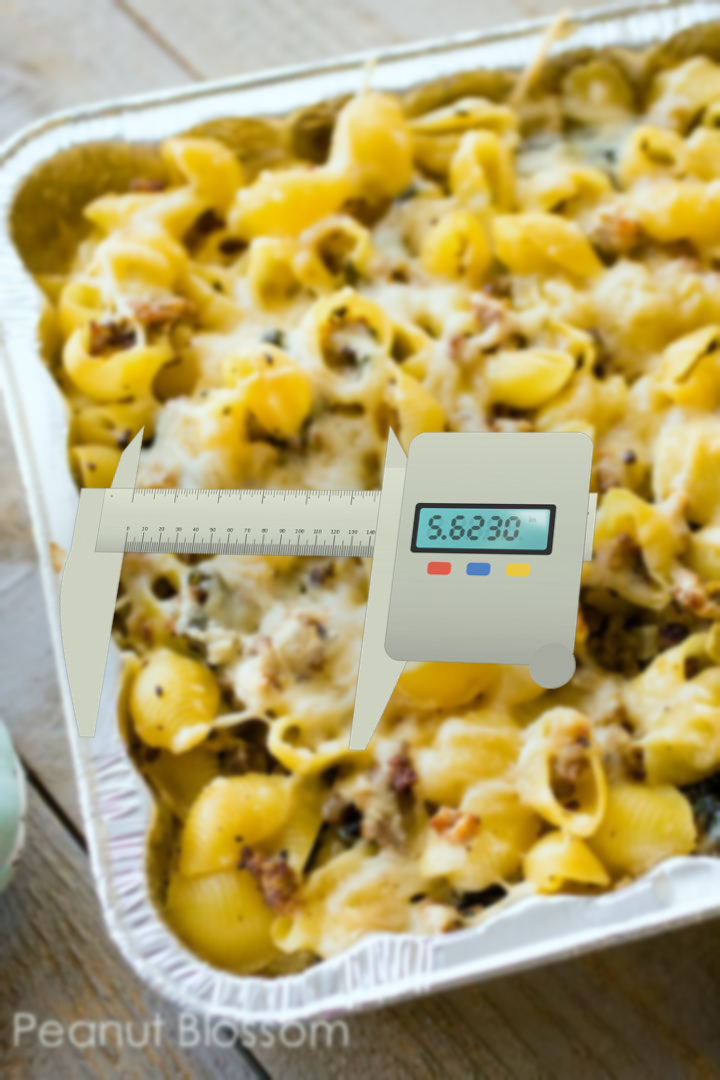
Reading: 5.6230,in
